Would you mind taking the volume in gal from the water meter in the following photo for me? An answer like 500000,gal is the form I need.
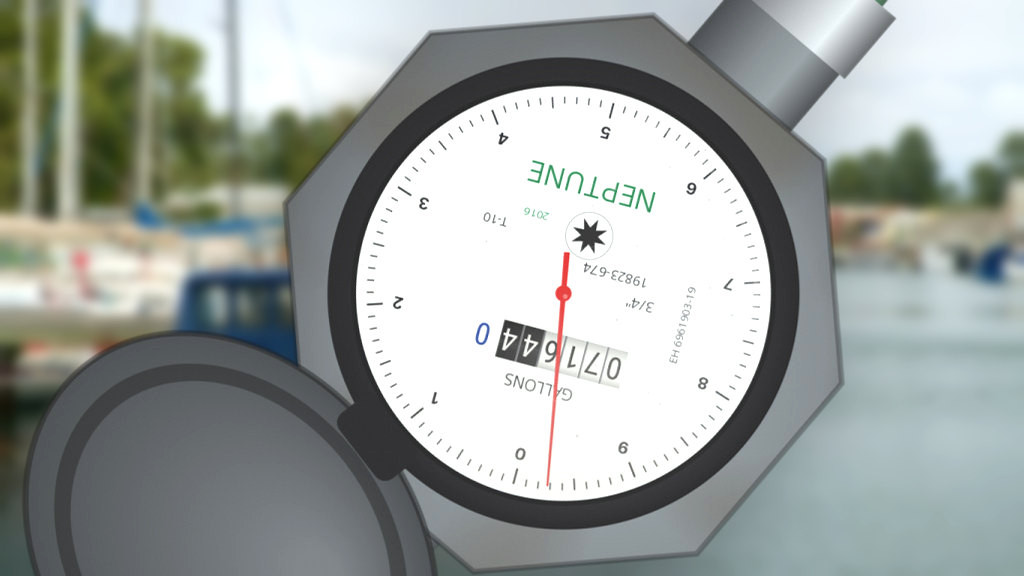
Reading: 716439.7,gal
